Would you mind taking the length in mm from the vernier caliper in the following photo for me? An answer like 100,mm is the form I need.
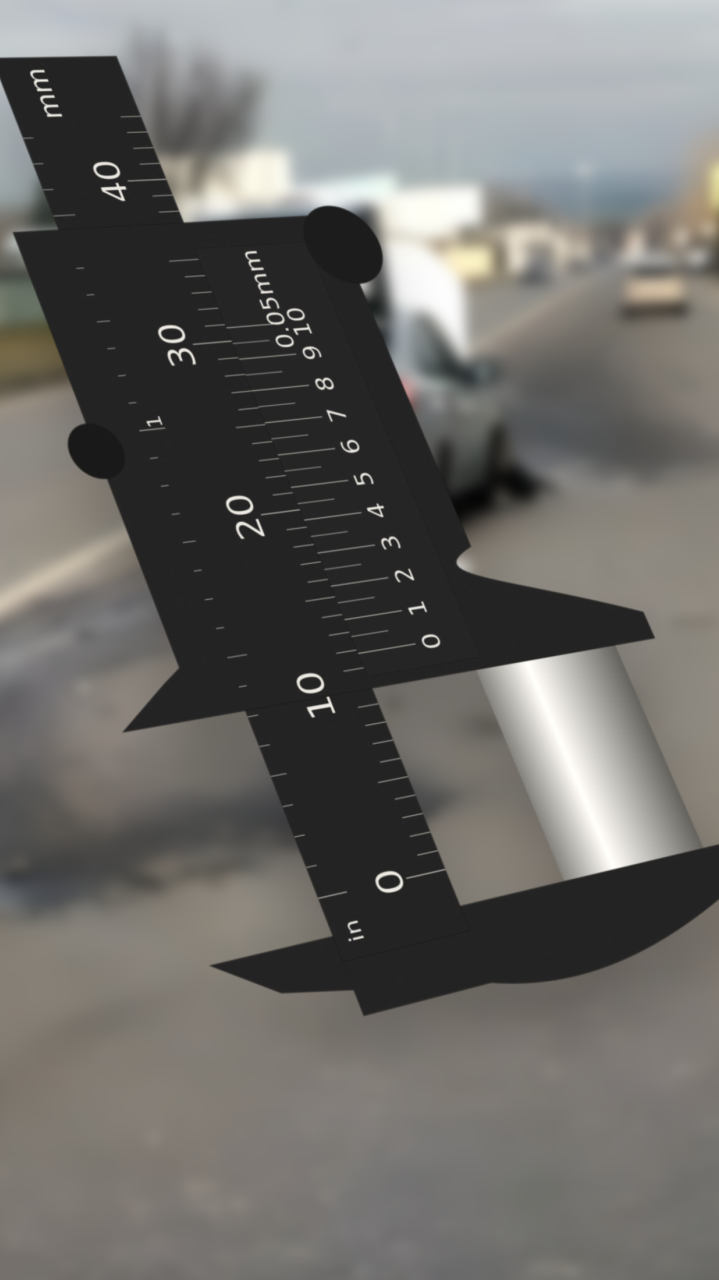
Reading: 11.8,mm
